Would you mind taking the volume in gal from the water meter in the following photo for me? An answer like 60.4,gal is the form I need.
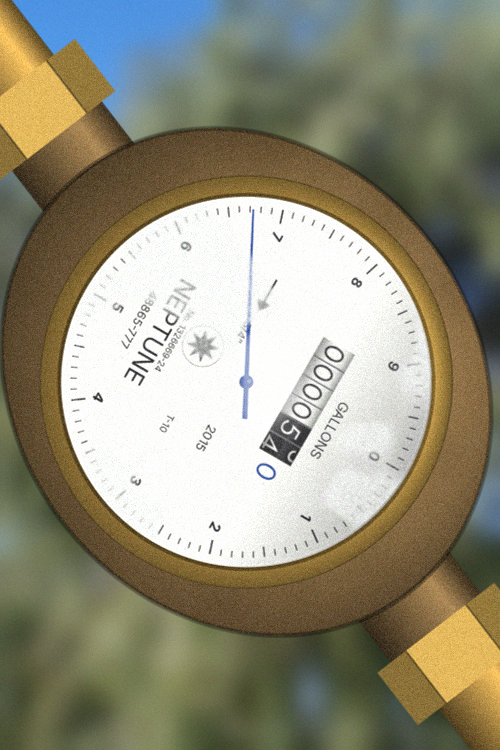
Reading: 536.7,gal
